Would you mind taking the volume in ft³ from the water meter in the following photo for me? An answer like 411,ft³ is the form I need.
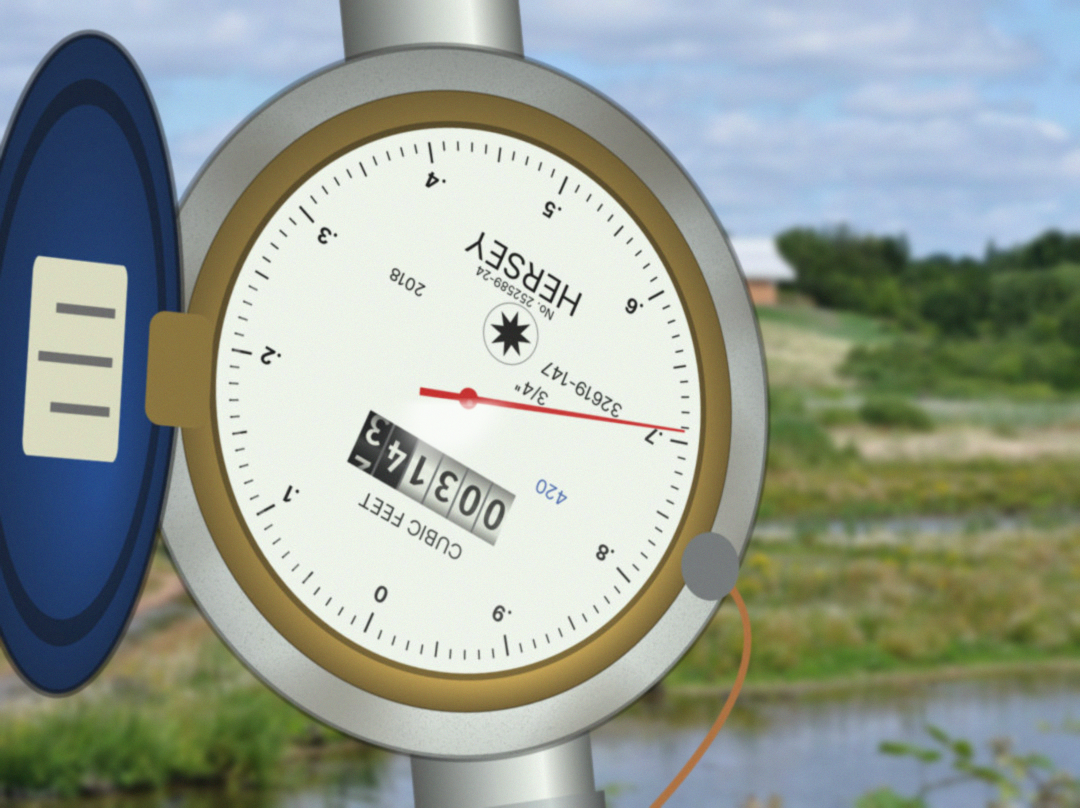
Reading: 3142.69,ft³
